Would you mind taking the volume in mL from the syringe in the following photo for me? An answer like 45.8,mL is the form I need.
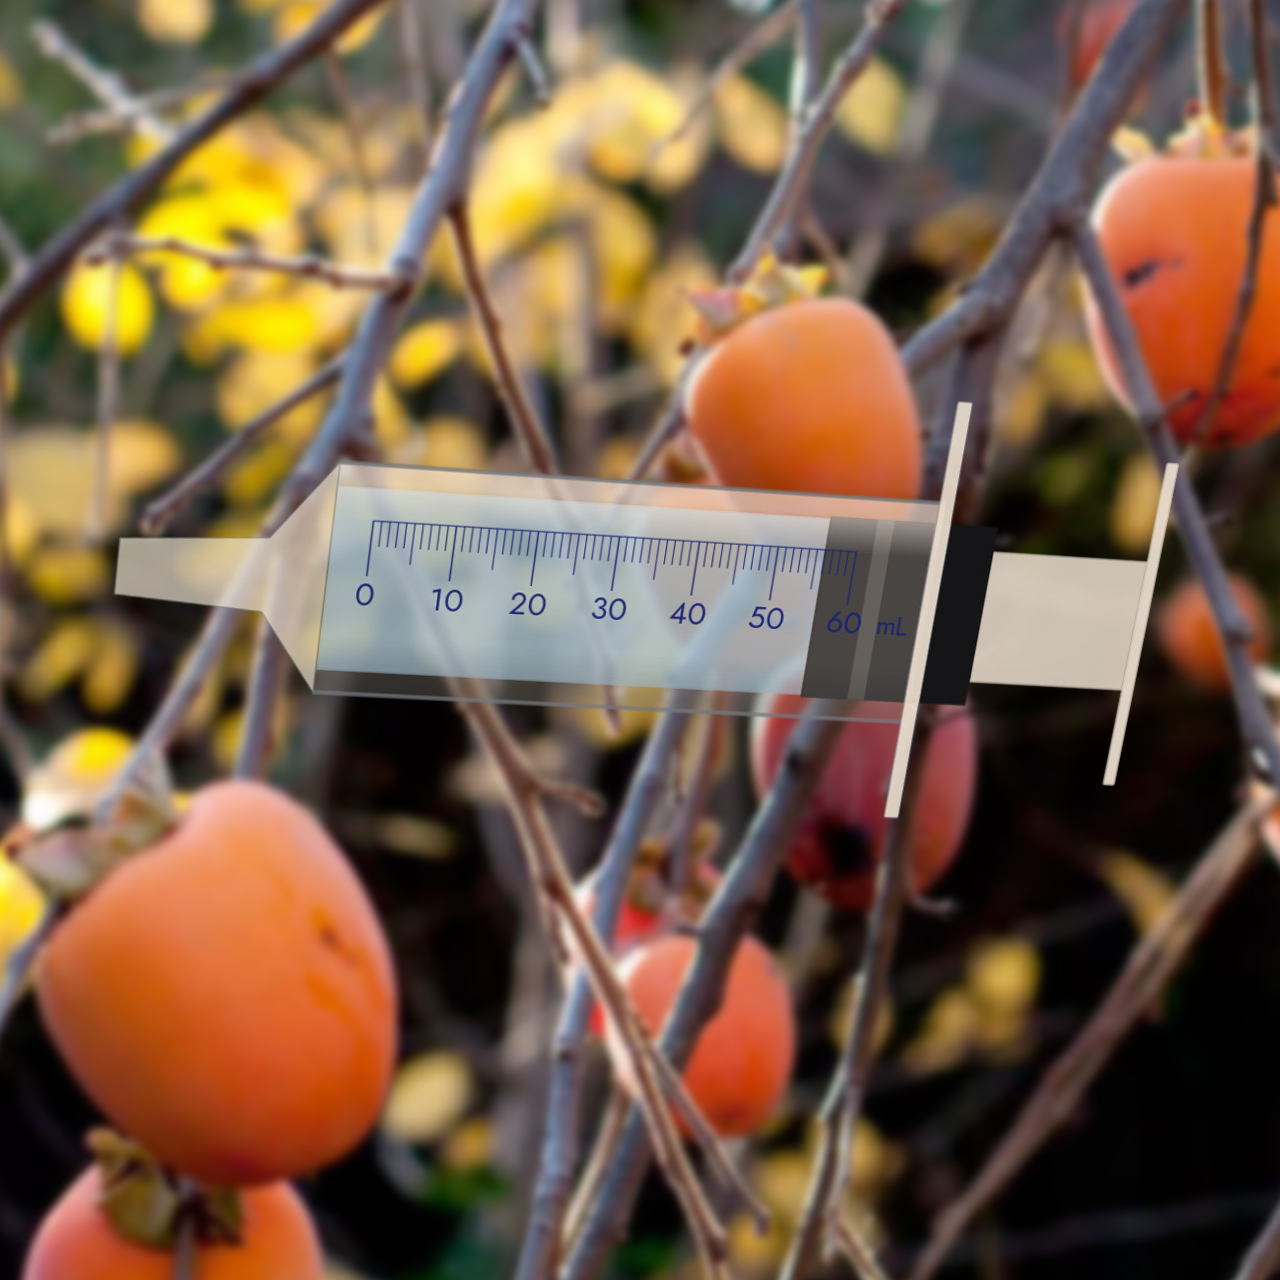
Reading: 56,mL
